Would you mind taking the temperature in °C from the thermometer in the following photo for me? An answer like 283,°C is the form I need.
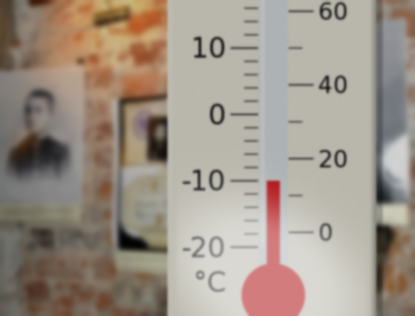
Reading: -10,°C
